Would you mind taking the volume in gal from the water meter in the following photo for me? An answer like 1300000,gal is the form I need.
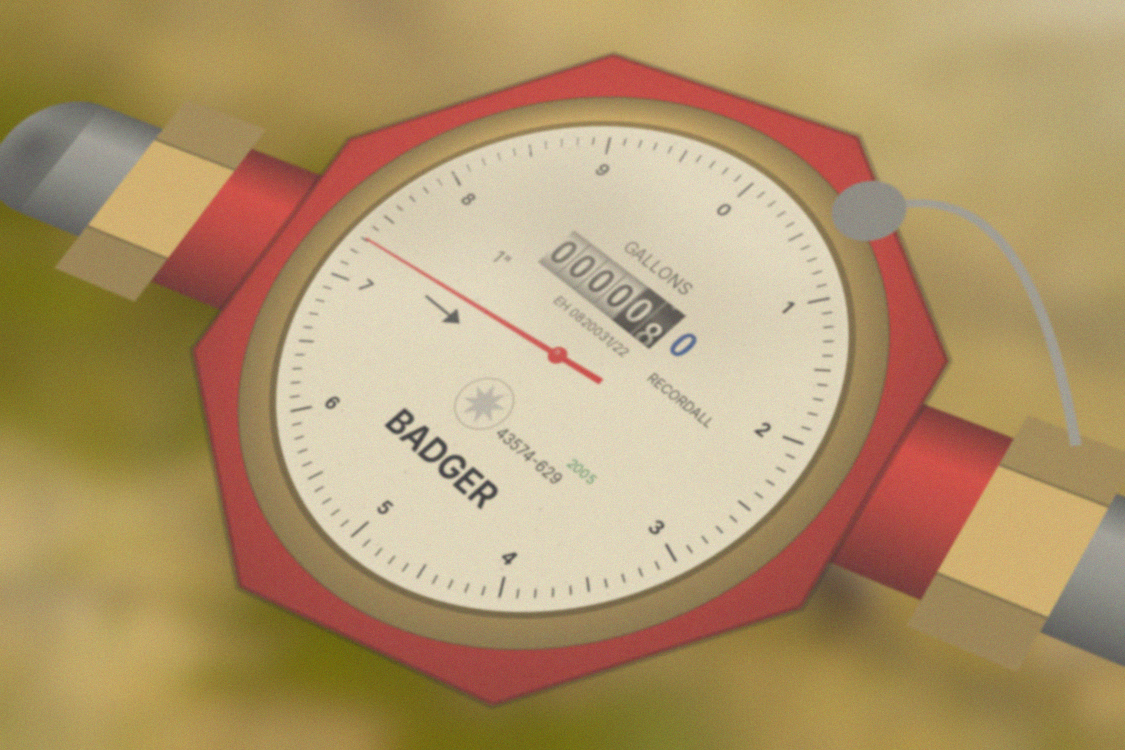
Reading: 77.3,gal
